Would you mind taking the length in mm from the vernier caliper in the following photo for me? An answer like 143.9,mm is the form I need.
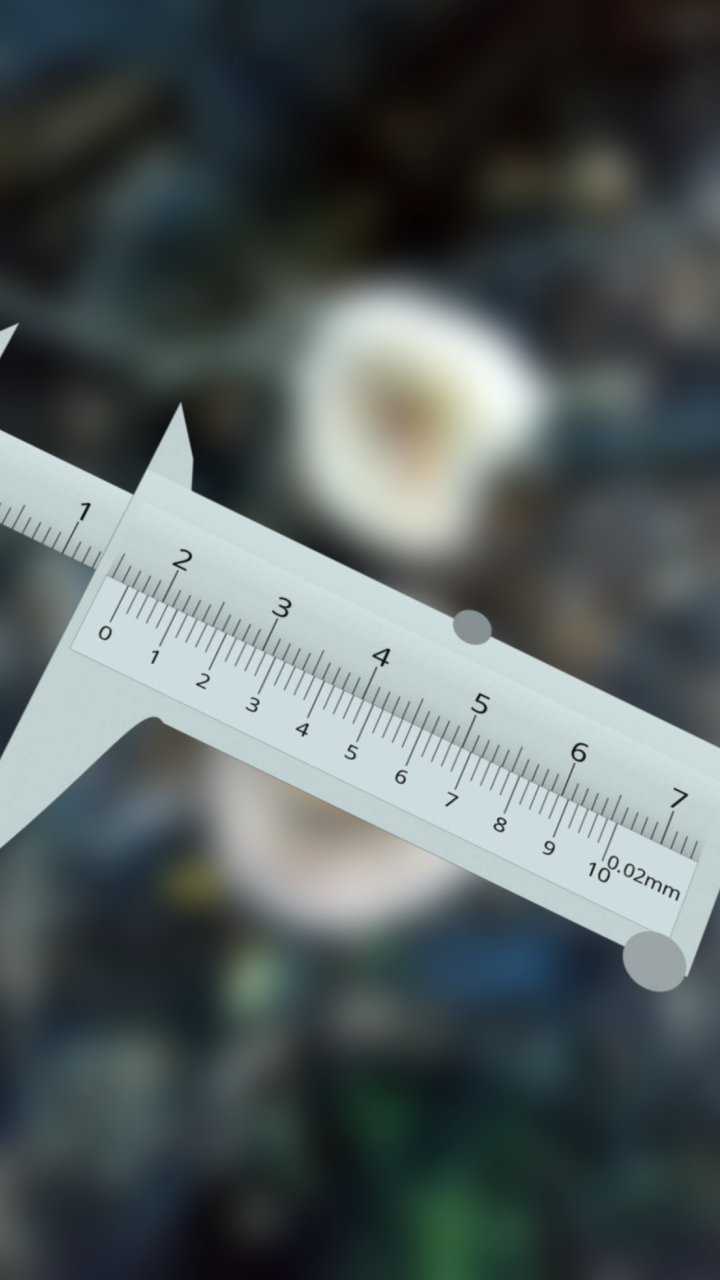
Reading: 16.6,mm
